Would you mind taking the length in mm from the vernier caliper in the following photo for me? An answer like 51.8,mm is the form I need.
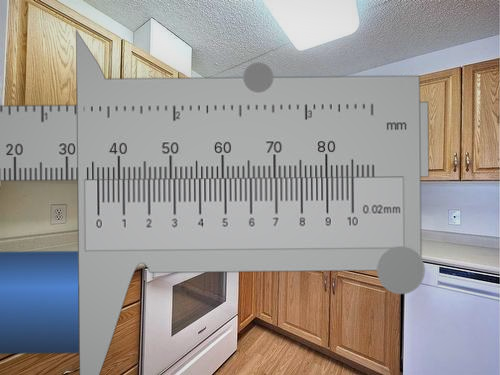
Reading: 36.0,mm
